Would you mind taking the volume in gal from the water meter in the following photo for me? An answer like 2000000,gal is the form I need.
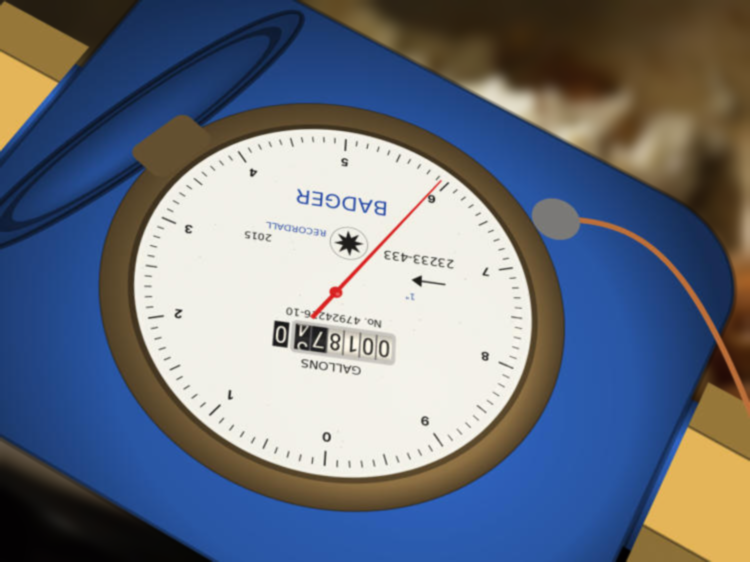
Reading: 18735.9,gal
